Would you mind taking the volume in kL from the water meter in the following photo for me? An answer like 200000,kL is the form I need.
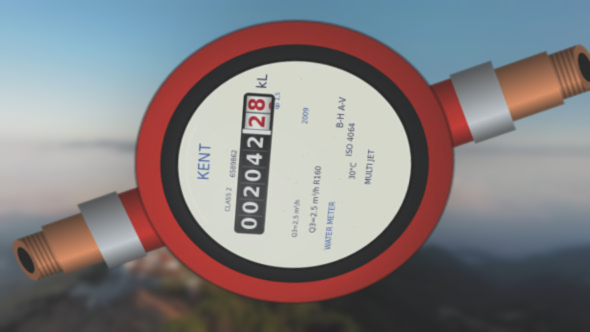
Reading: 2042.28,kL
